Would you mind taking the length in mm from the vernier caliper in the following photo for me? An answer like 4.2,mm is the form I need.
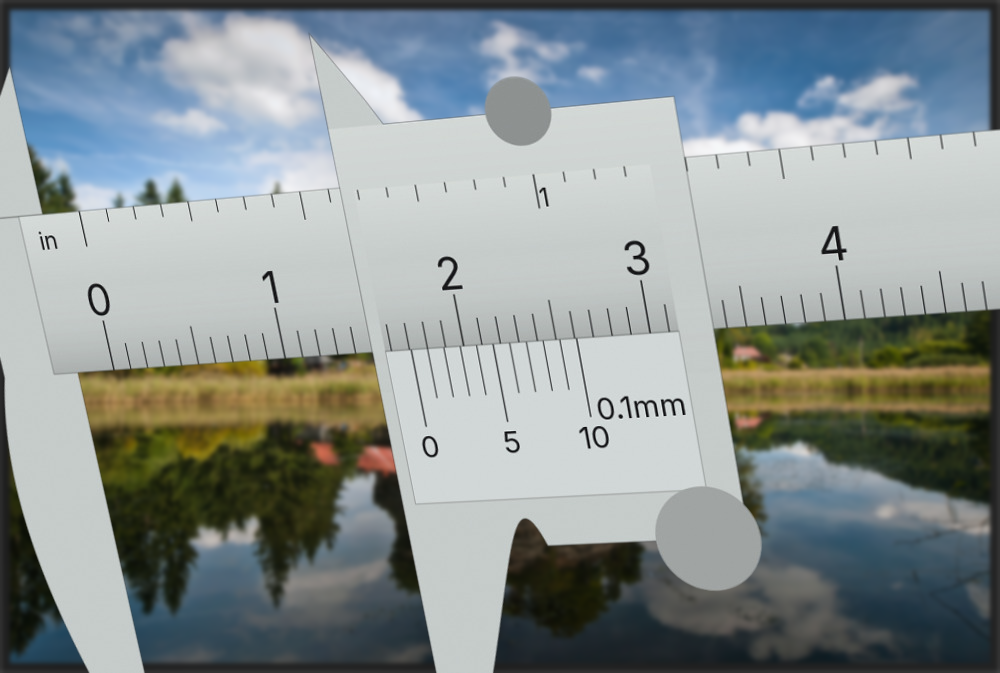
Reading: 17.1,mm
